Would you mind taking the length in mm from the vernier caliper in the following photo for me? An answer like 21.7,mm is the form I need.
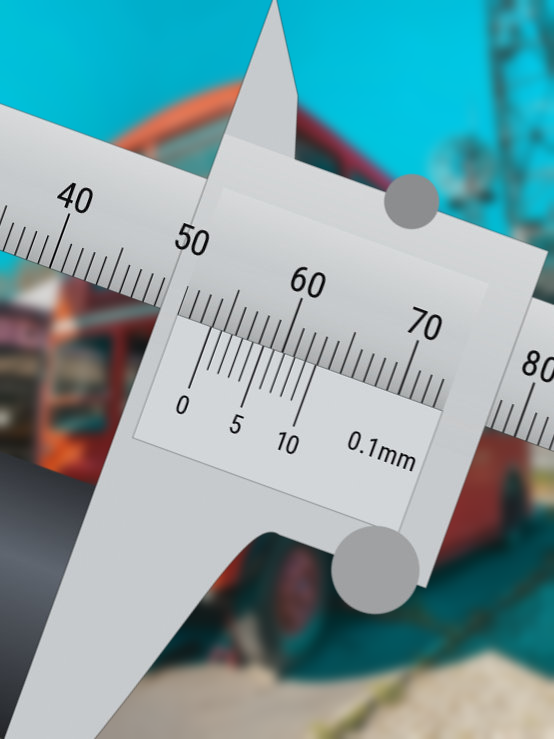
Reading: 53.9,mm
